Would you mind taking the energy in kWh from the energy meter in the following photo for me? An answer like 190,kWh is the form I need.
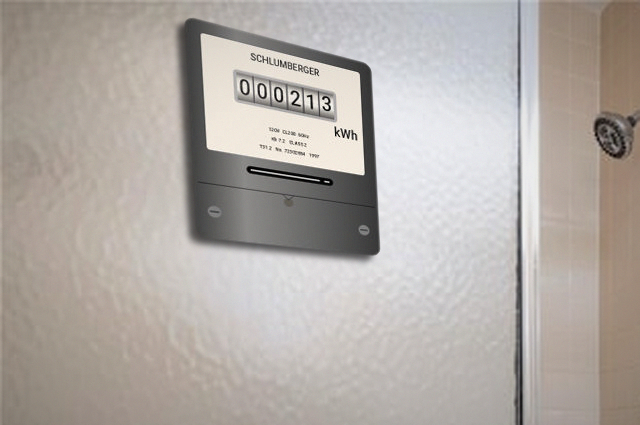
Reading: 213,kWh
